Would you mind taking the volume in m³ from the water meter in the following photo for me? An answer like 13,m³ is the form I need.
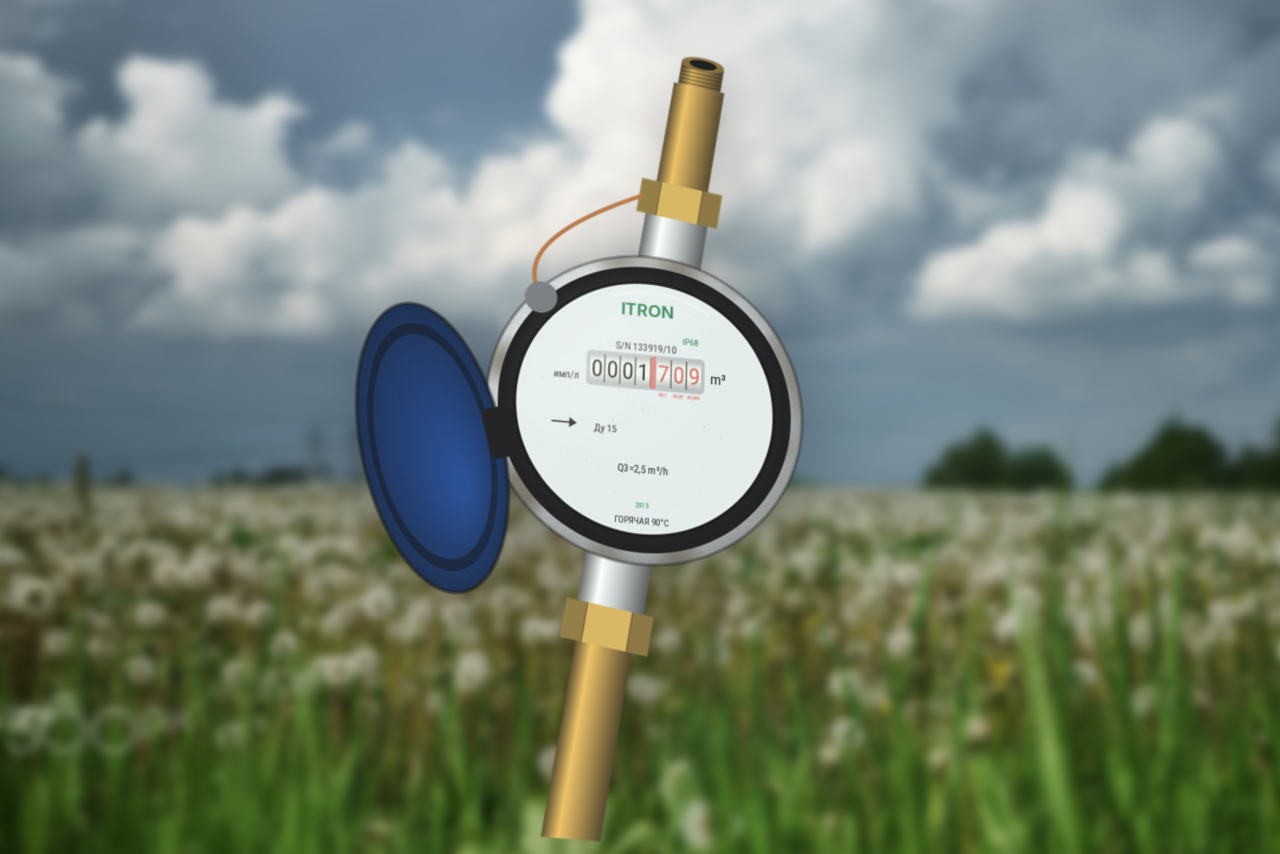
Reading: 1.709,m³
